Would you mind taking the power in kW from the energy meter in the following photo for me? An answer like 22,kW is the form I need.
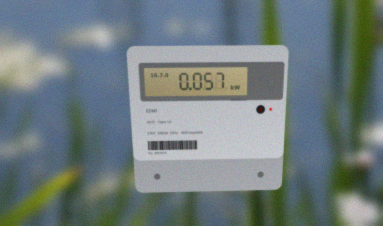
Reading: 0.057,kW
